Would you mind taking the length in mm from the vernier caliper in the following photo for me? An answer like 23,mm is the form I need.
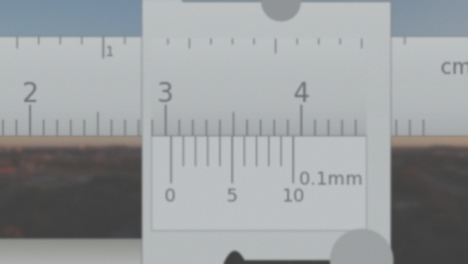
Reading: 30.4,mm
